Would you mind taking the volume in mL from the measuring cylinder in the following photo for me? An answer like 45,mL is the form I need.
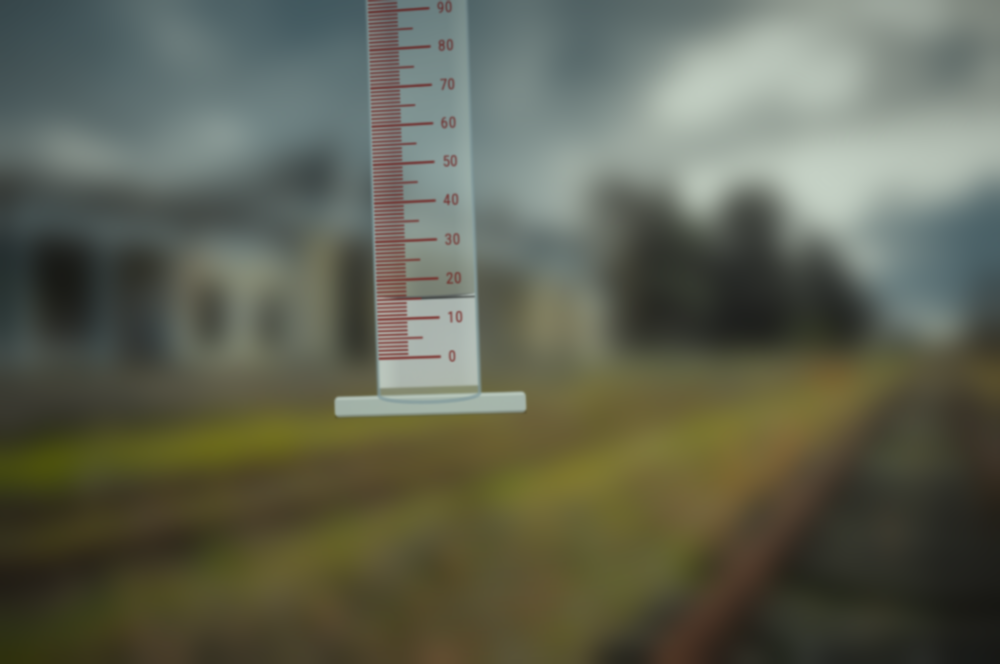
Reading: 15,mL
